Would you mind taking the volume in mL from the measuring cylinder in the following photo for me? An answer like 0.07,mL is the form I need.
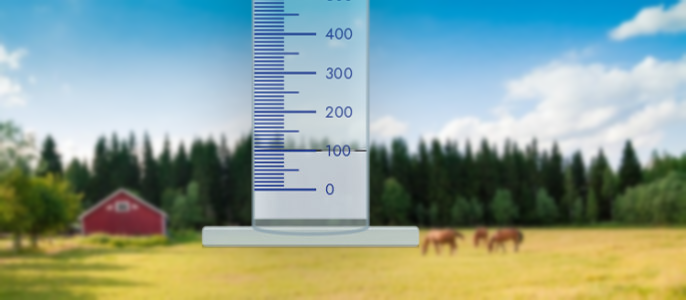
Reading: 100,mL
